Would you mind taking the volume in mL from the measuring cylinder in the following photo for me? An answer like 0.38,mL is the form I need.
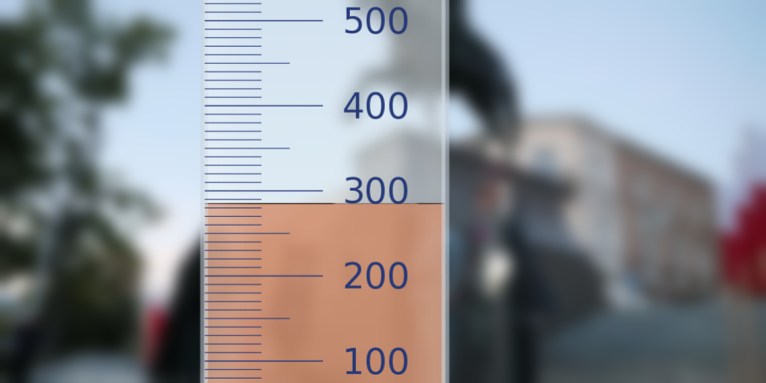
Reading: 285,mL
